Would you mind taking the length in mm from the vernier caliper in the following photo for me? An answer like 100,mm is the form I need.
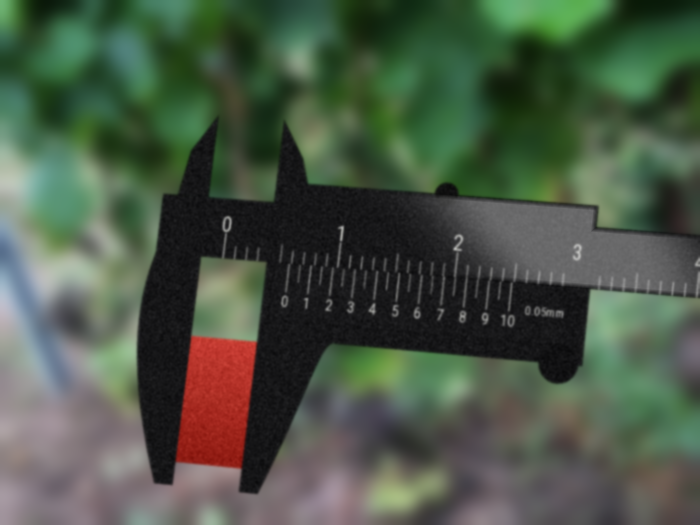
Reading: 5.8,mm
